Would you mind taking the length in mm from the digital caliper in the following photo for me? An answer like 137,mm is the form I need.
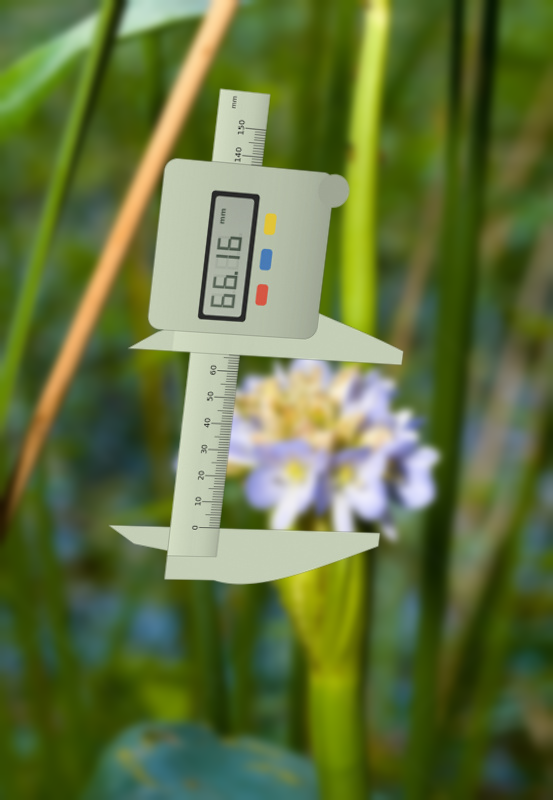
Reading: 66.16,mm
